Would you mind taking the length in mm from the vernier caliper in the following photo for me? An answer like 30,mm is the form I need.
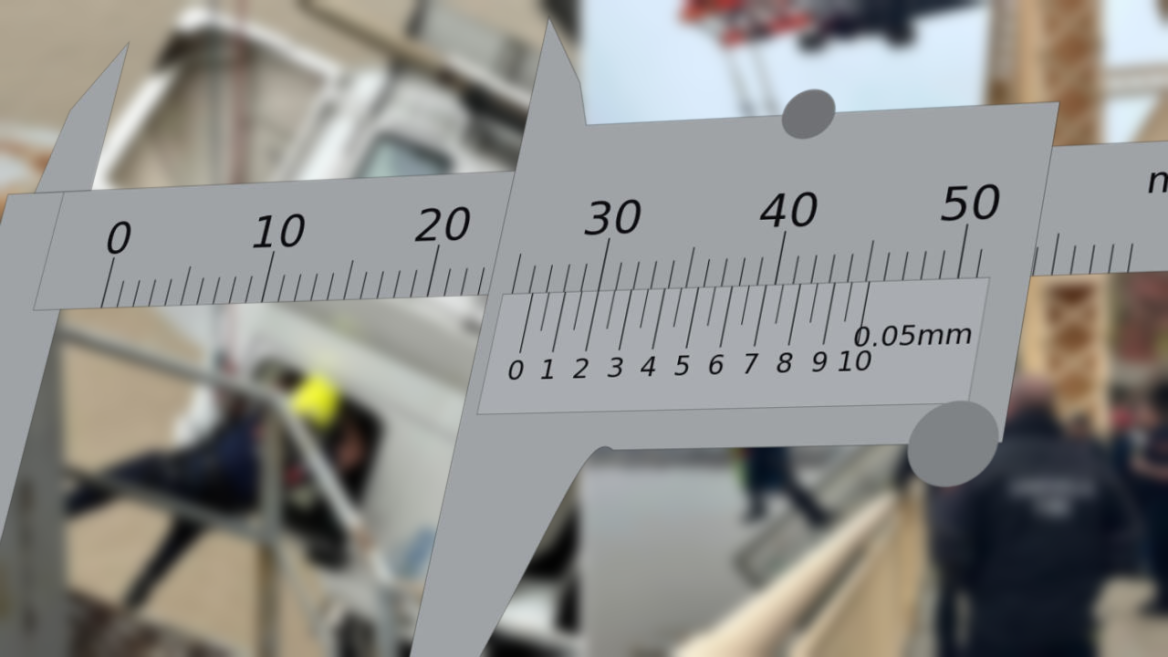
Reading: 26.2,mm
